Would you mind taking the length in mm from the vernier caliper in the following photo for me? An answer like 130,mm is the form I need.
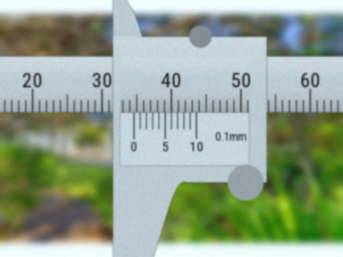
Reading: 34.6,mm
